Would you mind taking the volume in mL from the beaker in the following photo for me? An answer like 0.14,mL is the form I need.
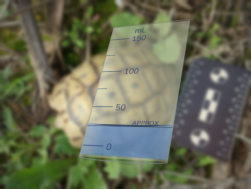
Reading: 25,mL
